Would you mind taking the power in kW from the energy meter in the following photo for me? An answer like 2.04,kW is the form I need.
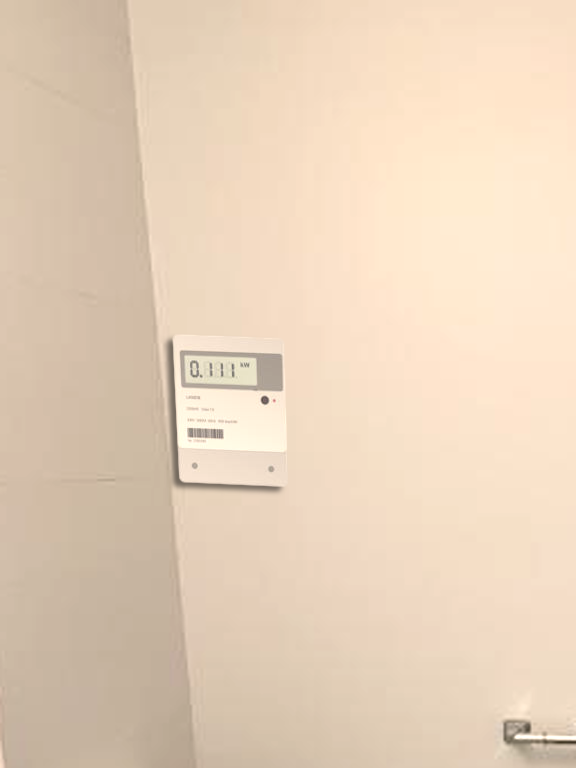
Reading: 0.111,kW
